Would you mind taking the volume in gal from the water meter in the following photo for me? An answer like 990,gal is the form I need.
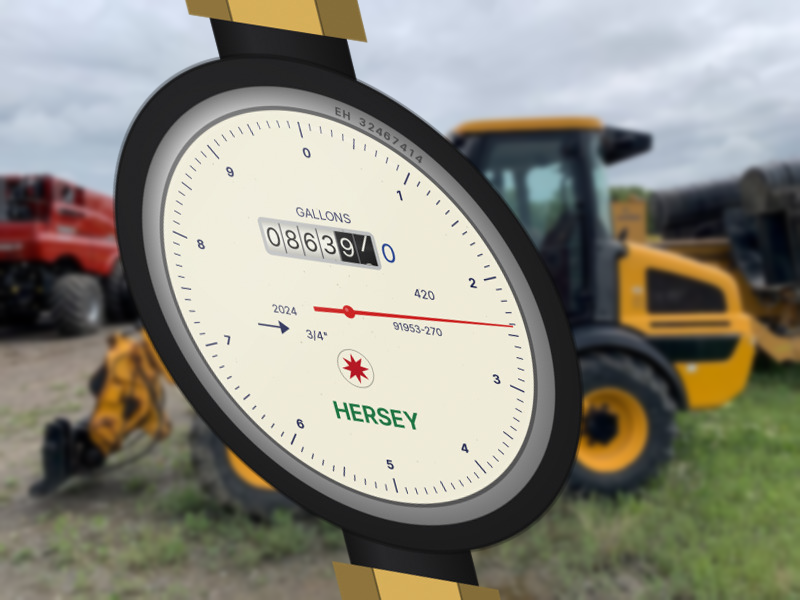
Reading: 863972.4,gal
